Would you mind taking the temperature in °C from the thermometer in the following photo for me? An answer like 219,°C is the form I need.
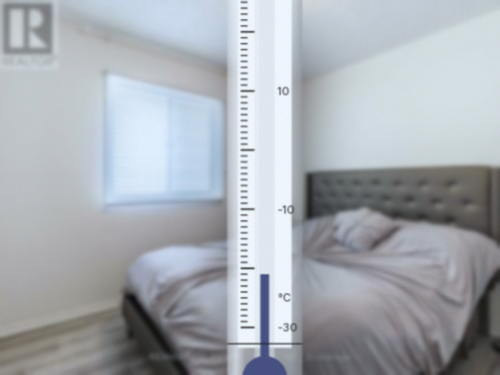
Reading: -21,°C
